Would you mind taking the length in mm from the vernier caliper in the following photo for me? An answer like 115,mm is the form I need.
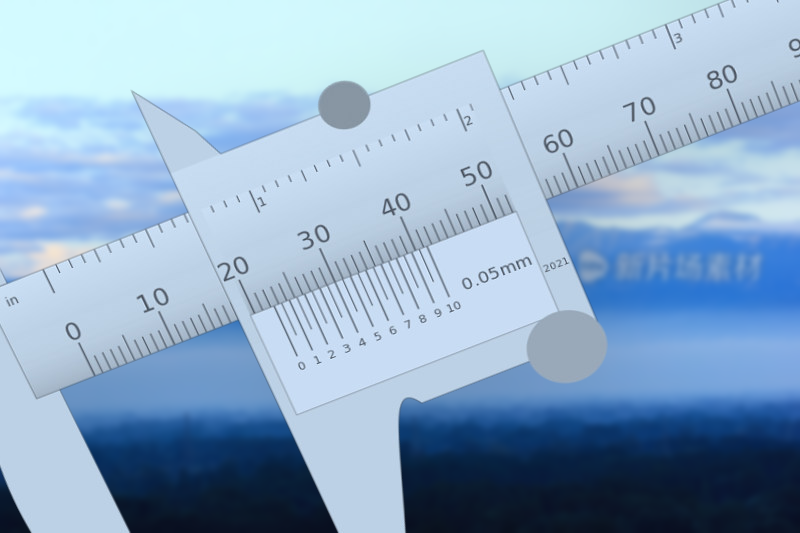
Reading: 22.4,mm
